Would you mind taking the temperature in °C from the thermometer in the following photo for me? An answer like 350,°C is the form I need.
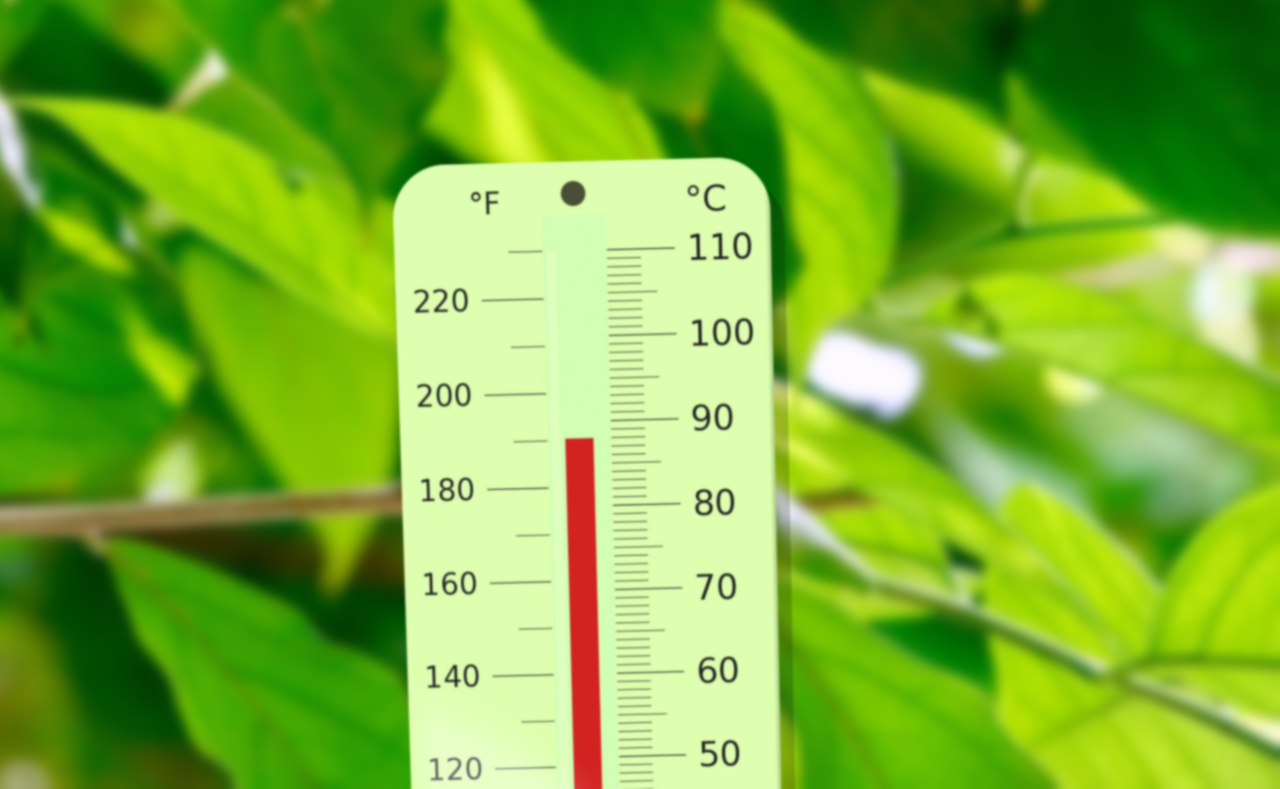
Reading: 88,°C
